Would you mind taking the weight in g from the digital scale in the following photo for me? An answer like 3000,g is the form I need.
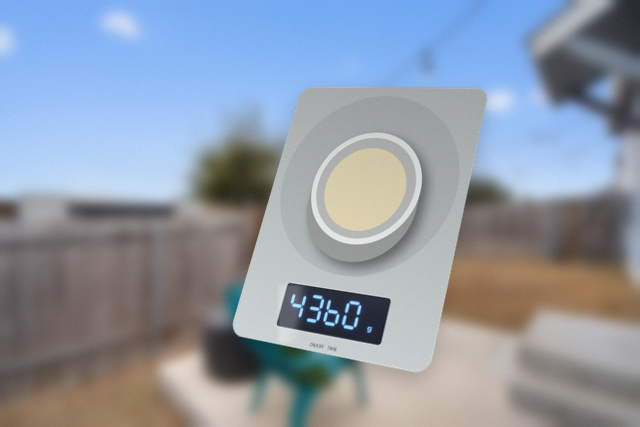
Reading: 4360,g
